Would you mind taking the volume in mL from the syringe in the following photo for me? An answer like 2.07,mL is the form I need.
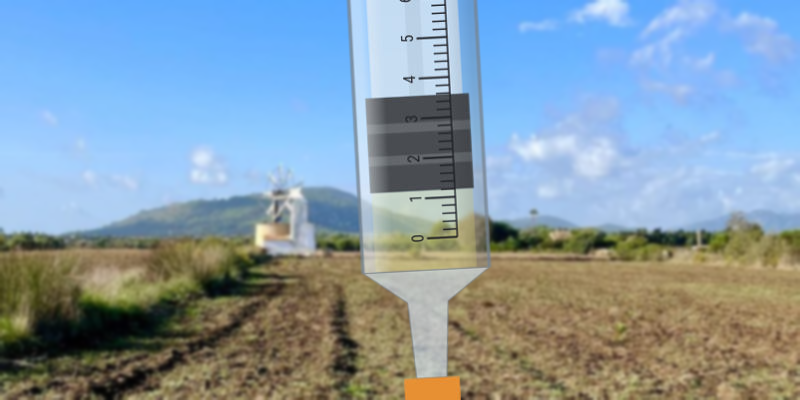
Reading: 1.2,mL
